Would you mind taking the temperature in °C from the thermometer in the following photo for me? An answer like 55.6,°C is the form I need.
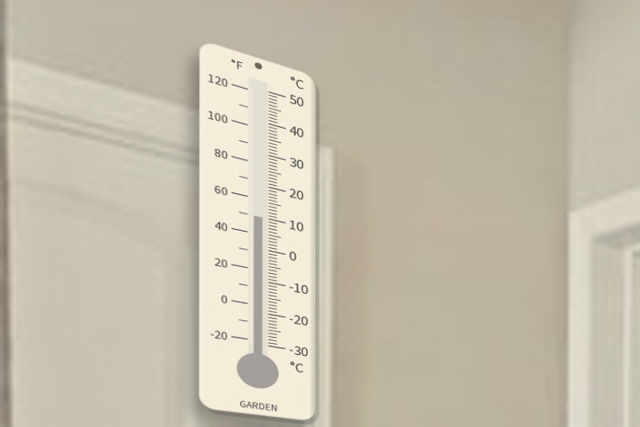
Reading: 10,°C
